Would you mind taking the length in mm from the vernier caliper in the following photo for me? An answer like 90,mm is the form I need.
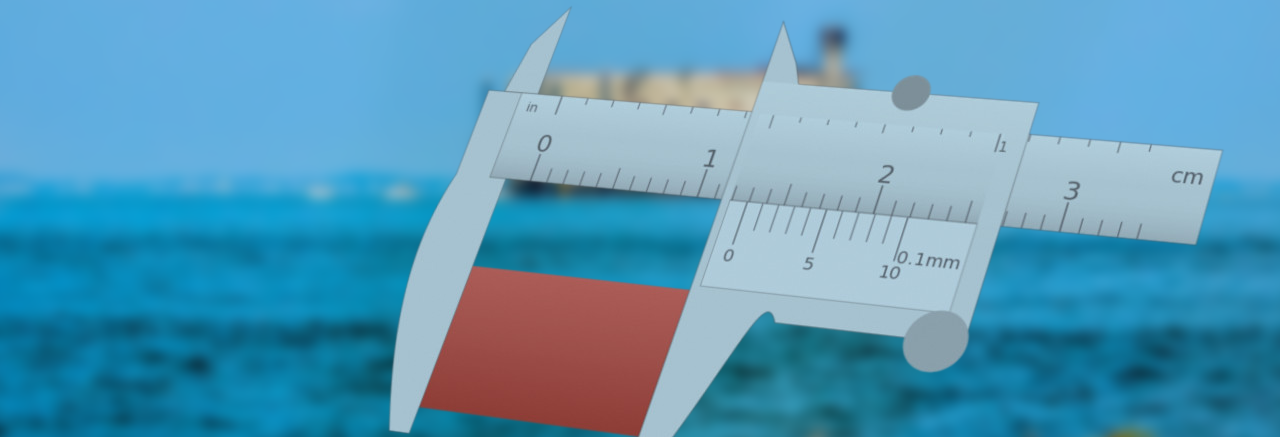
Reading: 12.9,mm
